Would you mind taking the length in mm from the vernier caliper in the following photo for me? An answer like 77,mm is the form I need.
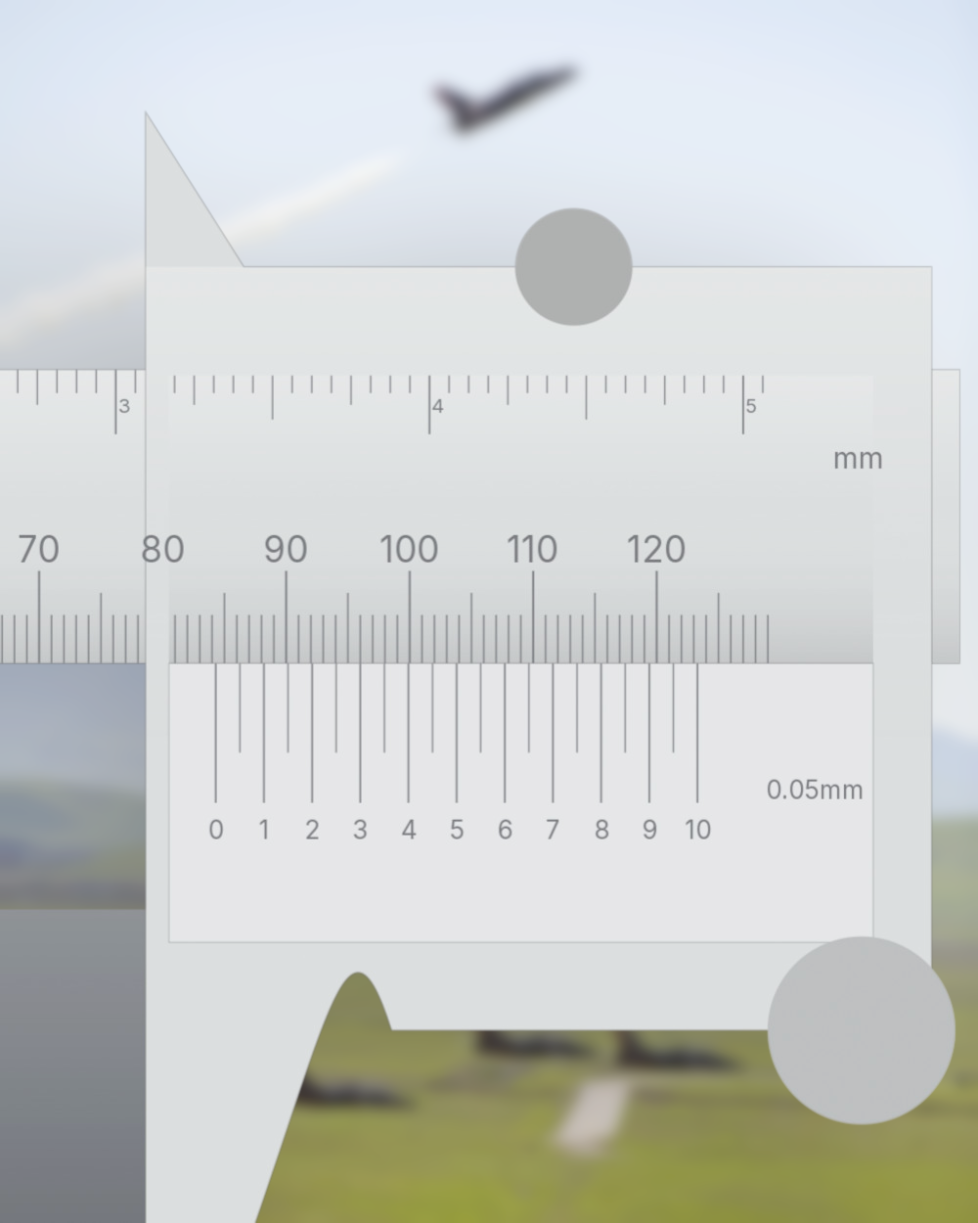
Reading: 84.3,mm
